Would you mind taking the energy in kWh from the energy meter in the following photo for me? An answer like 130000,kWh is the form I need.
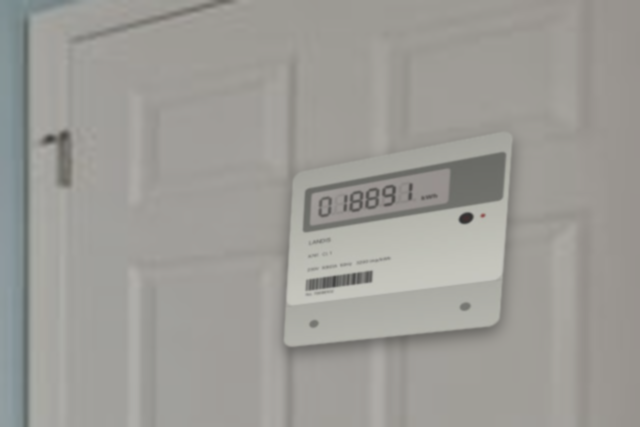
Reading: 18891,kWh
